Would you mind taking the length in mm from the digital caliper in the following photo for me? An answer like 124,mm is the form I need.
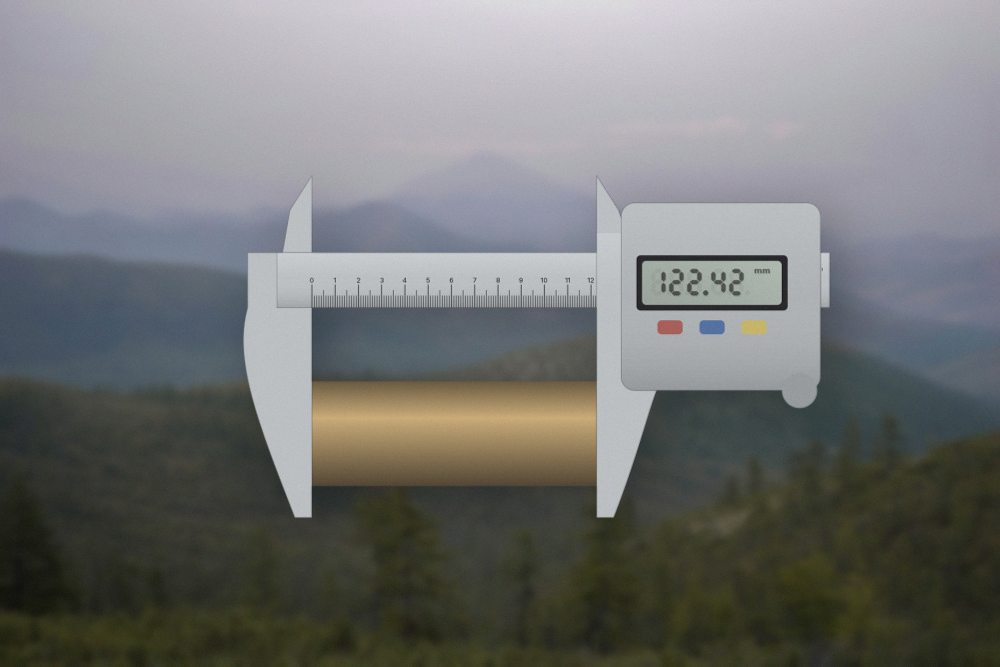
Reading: 122.42,mm
